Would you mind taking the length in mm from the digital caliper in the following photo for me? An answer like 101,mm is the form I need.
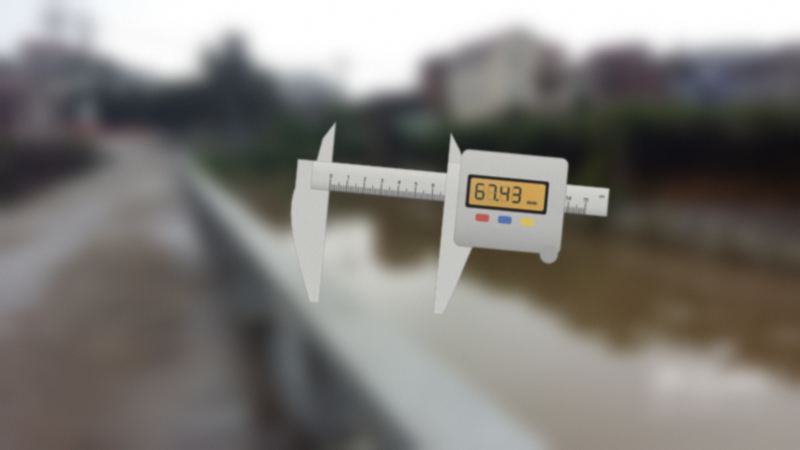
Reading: 67.43,mm
